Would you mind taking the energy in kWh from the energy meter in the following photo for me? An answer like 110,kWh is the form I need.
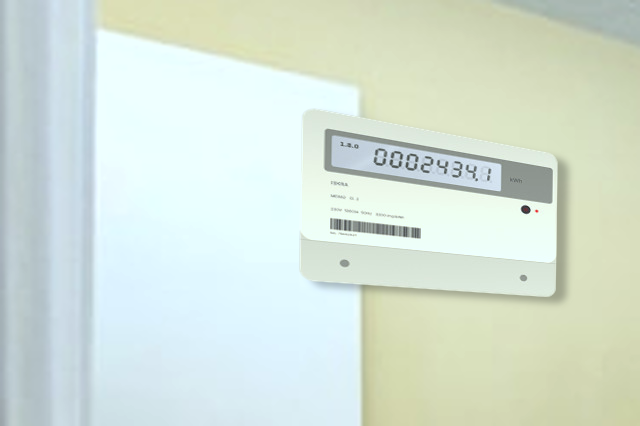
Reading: 2434.1,kWh
